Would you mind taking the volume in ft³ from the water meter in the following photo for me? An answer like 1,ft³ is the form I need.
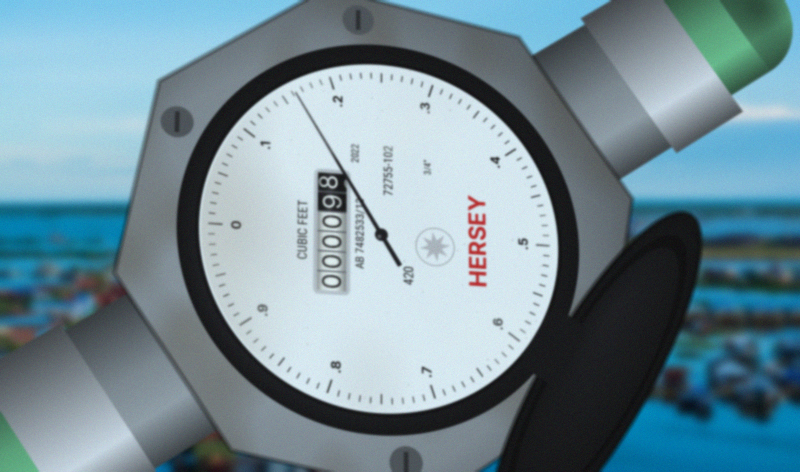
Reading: 98.16,ft³
